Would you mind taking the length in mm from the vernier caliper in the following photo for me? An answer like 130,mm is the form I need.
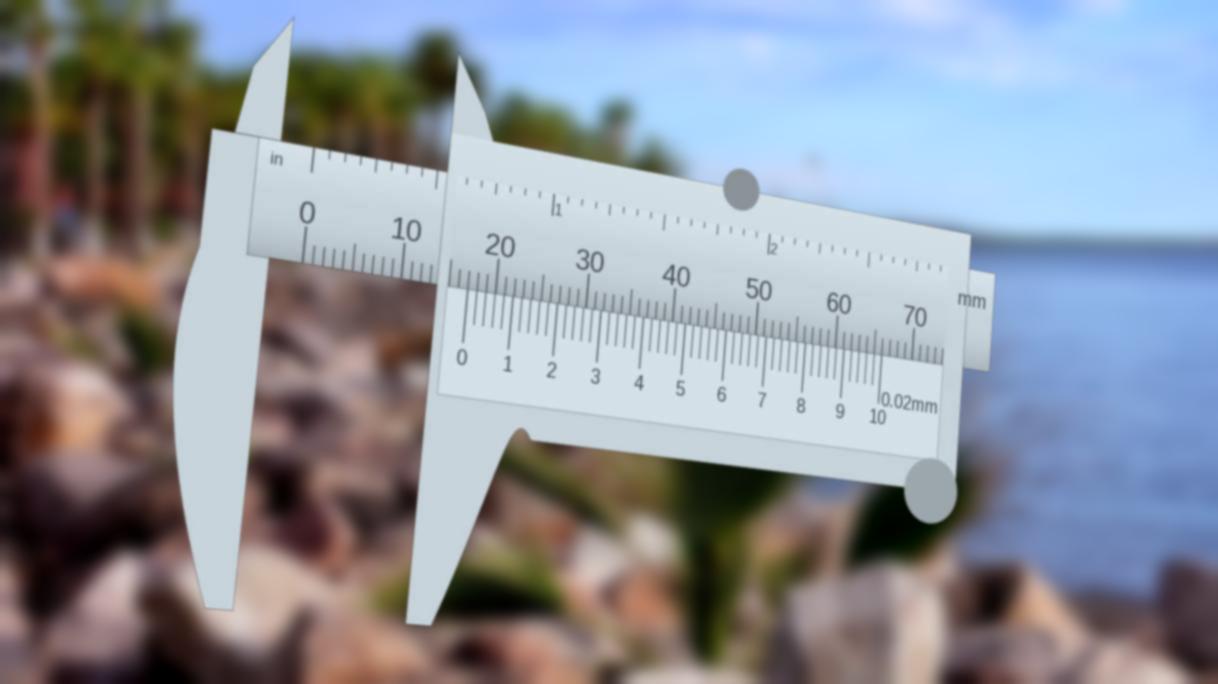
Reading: 17.0,mm
